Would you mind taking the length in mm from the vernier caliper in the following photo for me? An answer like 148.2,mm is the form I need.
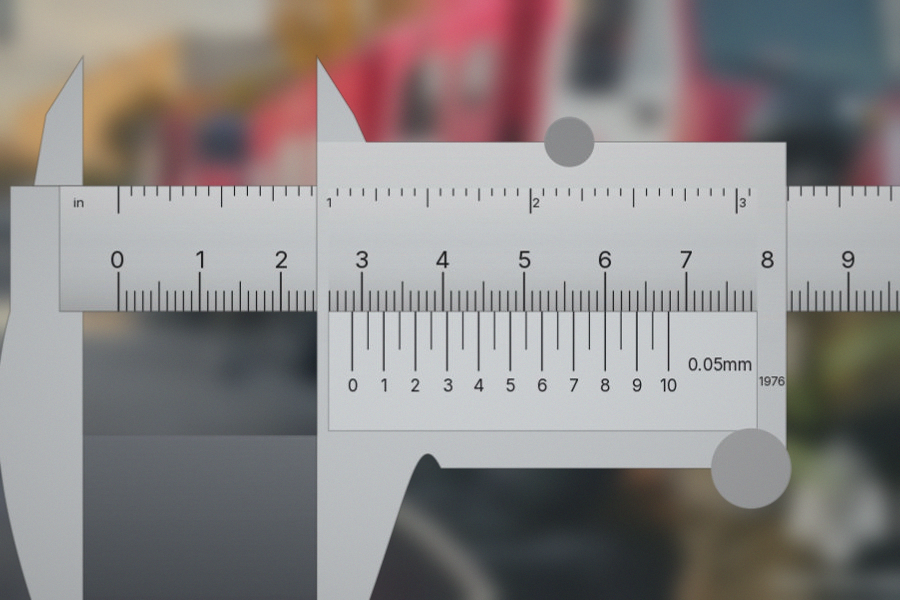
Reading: 28.8,mm
